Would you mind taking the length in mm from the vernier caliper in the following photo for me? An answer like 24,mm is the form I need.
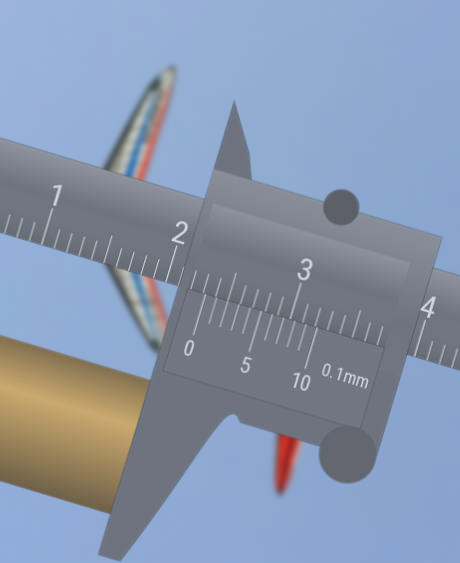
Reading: 23.2,mm
